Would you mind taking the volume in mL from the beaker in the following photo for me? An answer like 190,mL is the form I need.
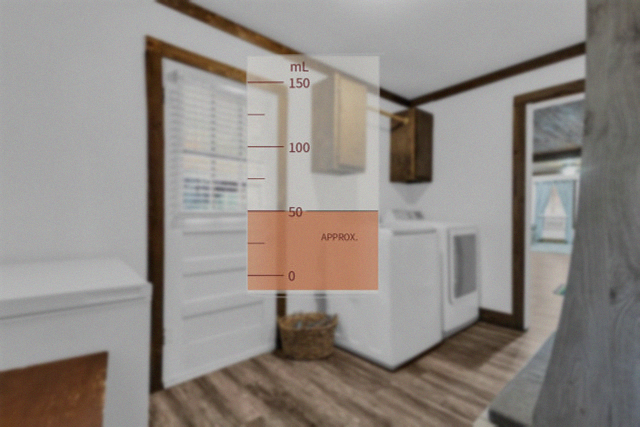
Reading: 50,mL
